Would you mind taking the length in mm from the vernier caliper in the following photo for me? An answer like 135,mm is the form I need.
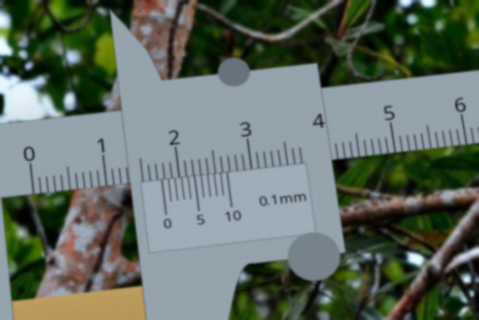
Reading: 17.6,mm
